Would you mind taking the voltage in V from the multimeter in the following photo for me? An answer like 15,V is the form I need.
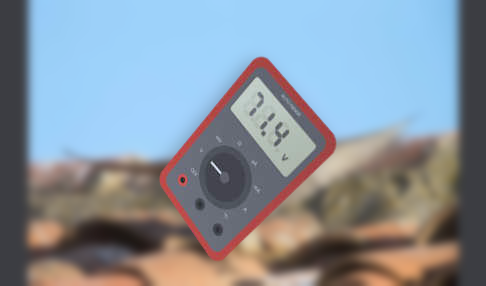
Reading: 71.4,V
